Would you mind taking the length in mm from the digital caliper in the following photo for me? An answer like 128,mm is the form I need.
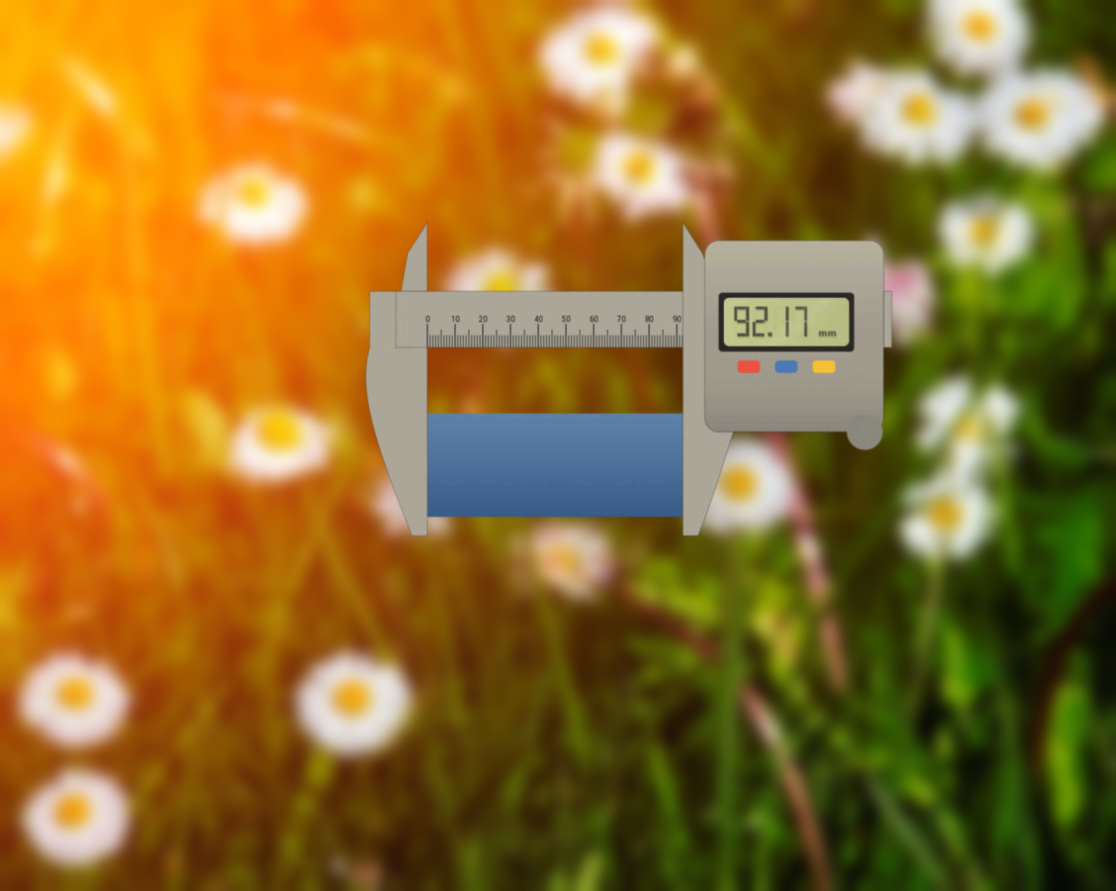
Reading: 92.17,mm
